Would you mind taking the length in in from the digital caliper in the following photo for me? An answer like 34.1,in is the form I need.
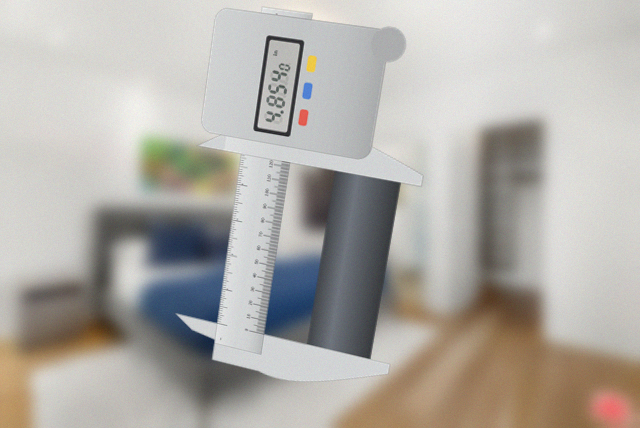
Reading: 4.8540,in
